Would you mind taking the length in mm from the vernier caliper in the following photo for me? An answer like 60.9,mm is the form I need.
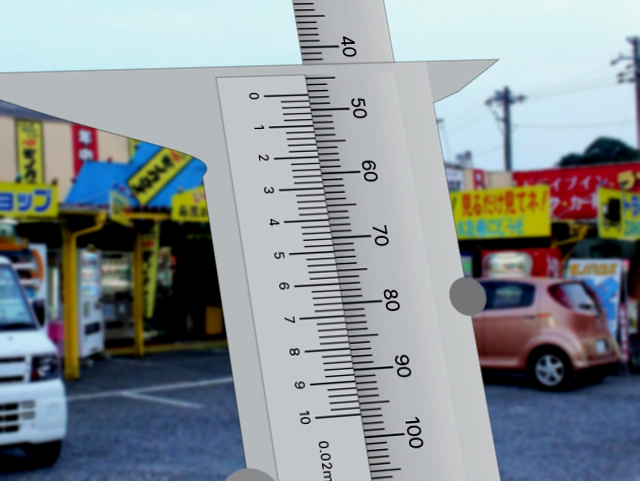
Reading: 47.6,mm
